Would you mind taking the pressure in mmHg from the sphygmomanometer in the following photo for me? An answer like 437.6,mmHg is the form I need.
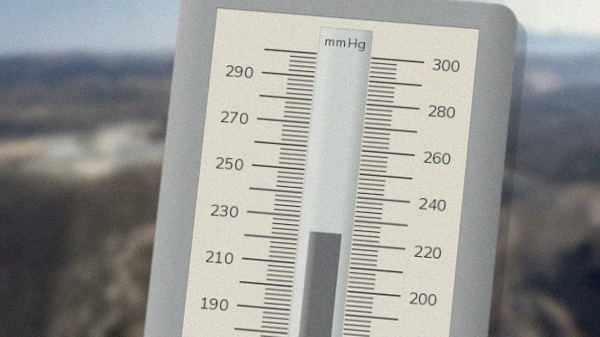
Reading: 224,mmHg
